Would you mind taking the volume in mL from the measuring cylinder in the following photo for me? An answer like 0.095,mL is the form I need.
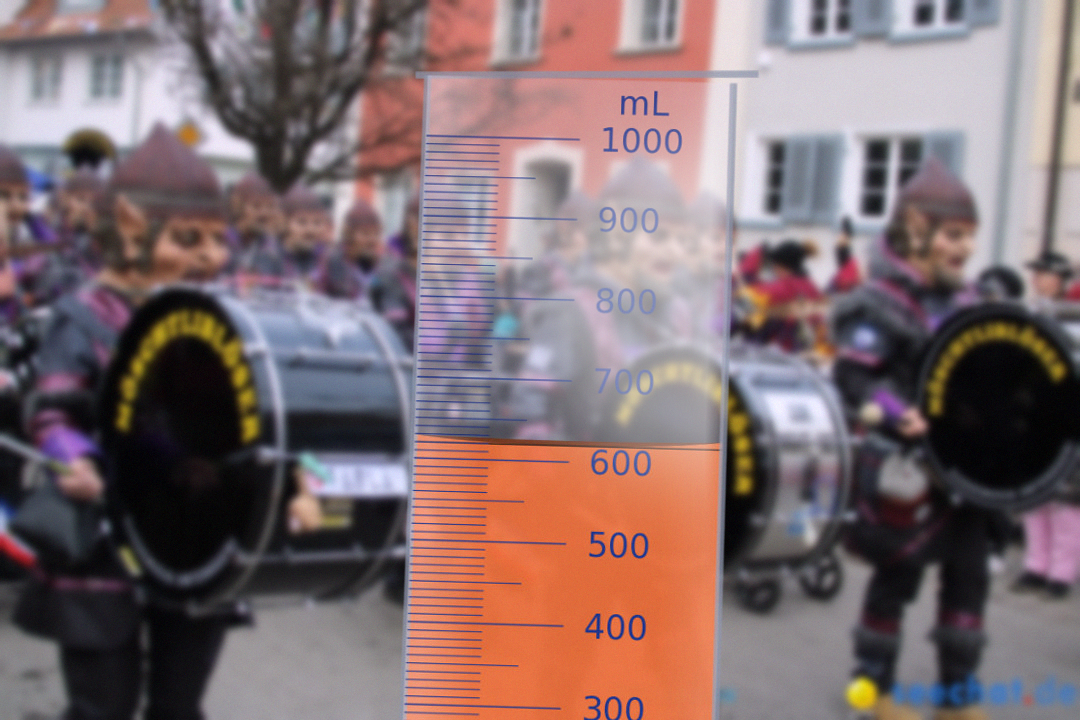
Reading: 620,mL
